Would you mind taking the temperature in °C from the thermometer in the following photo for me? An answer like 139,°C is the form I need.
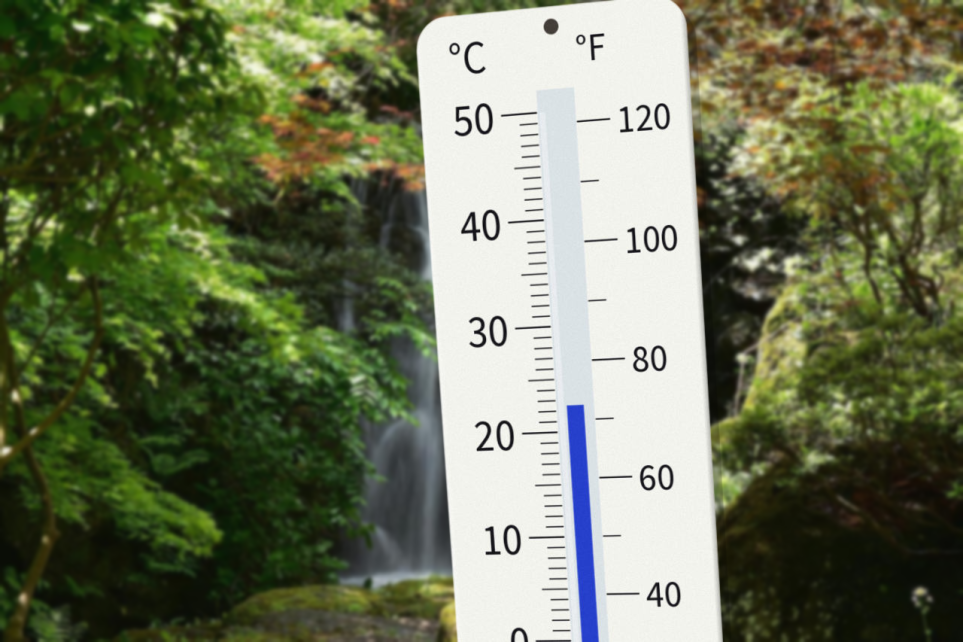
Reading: 22.5,°C
